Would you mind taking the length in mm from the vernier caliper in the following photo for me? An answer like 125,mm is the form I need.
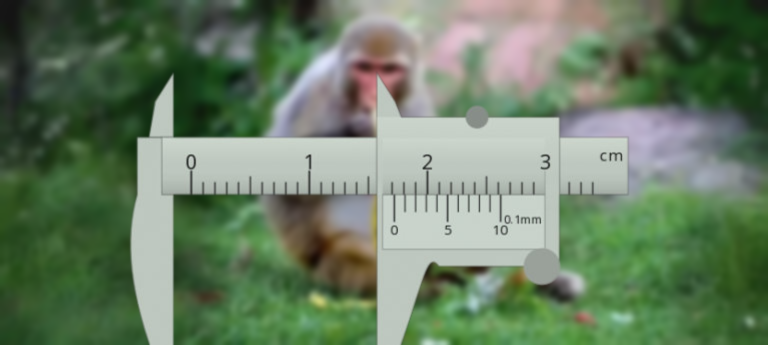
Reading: 17.2,mm
